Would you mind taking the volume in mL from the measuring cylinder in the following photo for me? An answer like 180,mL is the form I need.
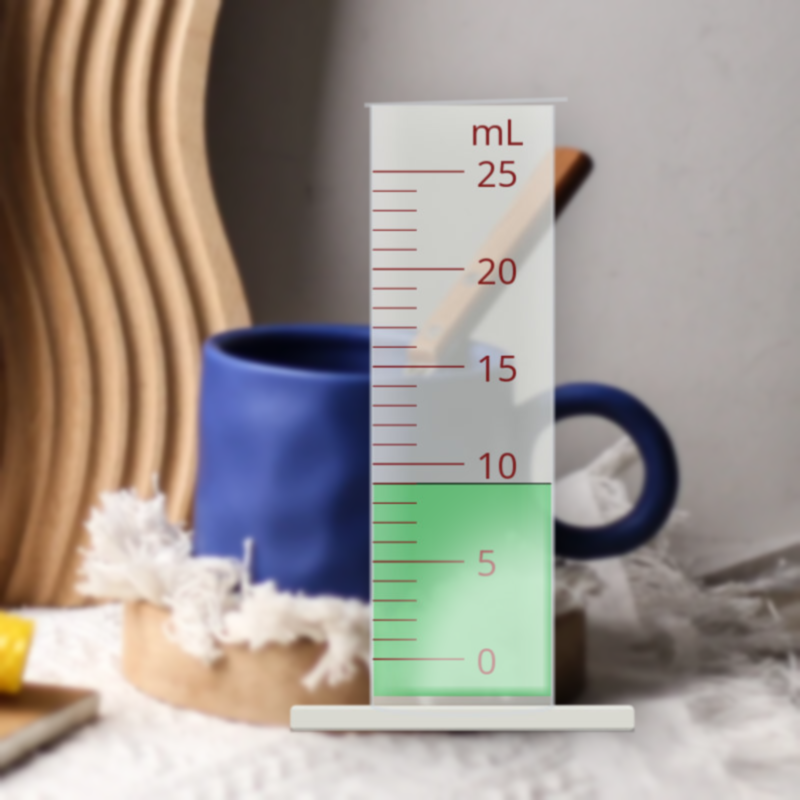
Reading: 9,mL
